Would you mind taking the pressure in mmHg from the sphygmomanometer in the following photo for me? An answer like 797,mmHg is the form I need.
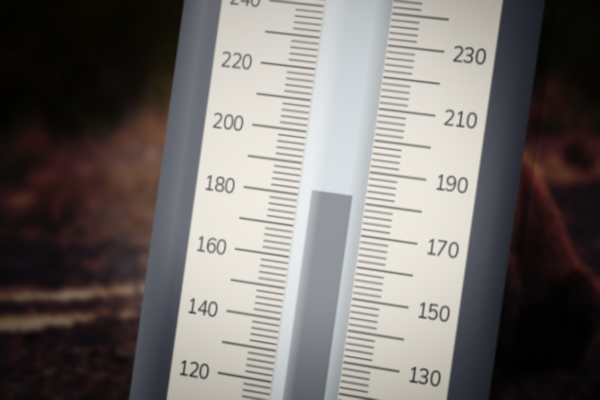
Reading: 182,mmHg
